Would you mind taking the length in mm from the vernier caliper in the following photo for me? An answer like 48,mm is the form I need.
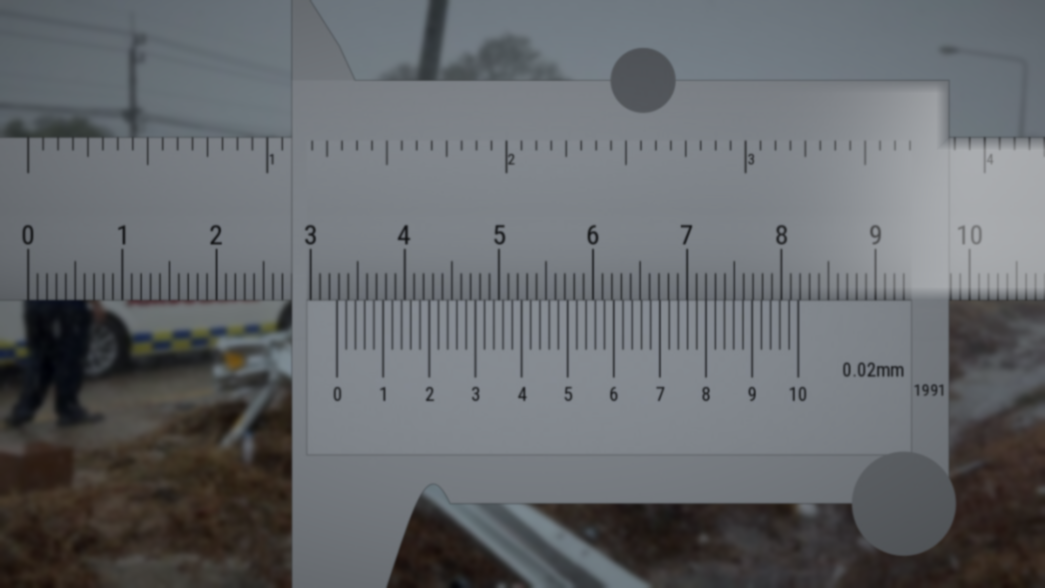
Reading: 32.8,mm
